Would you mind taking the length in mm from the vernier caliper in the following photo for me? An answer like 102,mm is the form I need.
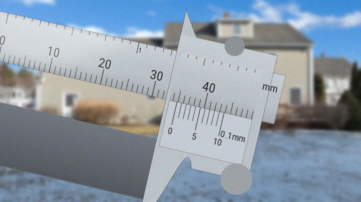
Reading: 34.8,mm
